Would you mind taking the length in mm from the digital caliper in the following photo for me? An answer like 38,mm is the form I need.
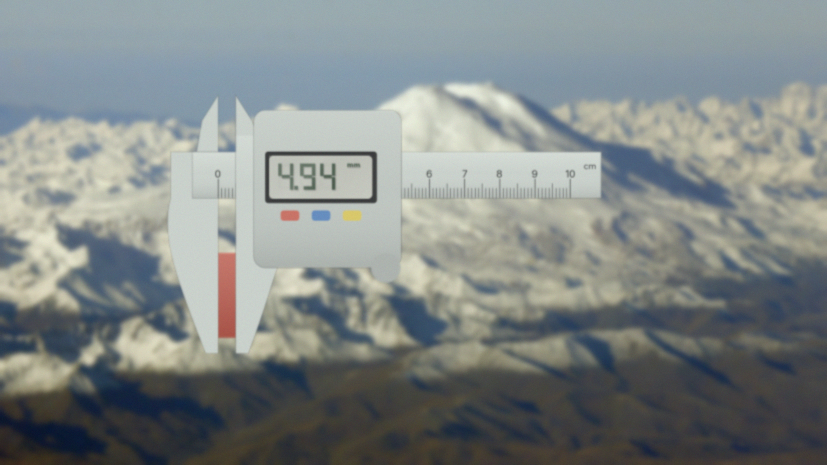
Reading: 4.94,mm
